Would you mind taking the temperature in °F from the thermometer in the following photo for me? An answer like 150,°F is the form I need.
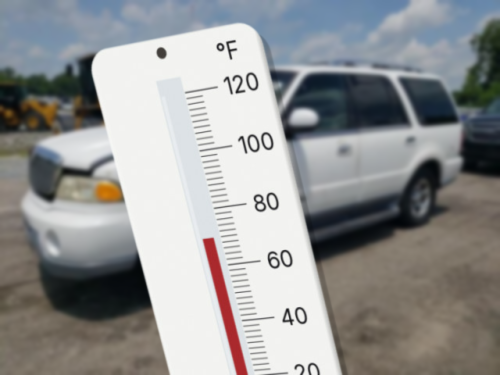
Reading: 70,°F
